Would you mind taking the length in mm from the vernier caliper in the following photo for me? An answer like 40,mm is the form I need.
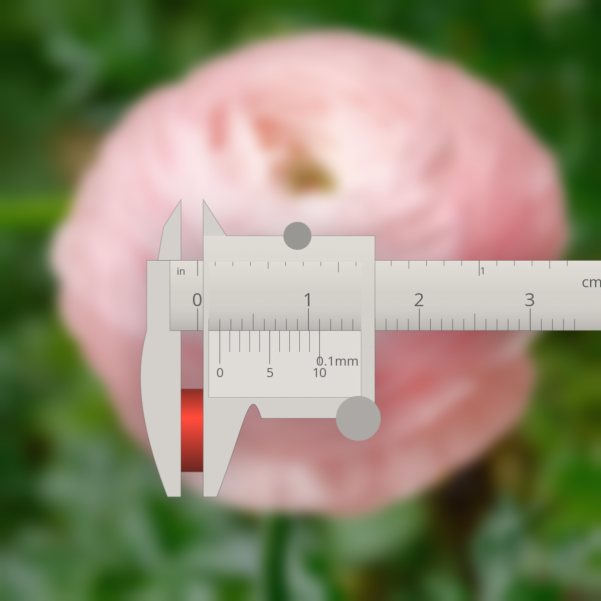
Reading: 2.0,mm
